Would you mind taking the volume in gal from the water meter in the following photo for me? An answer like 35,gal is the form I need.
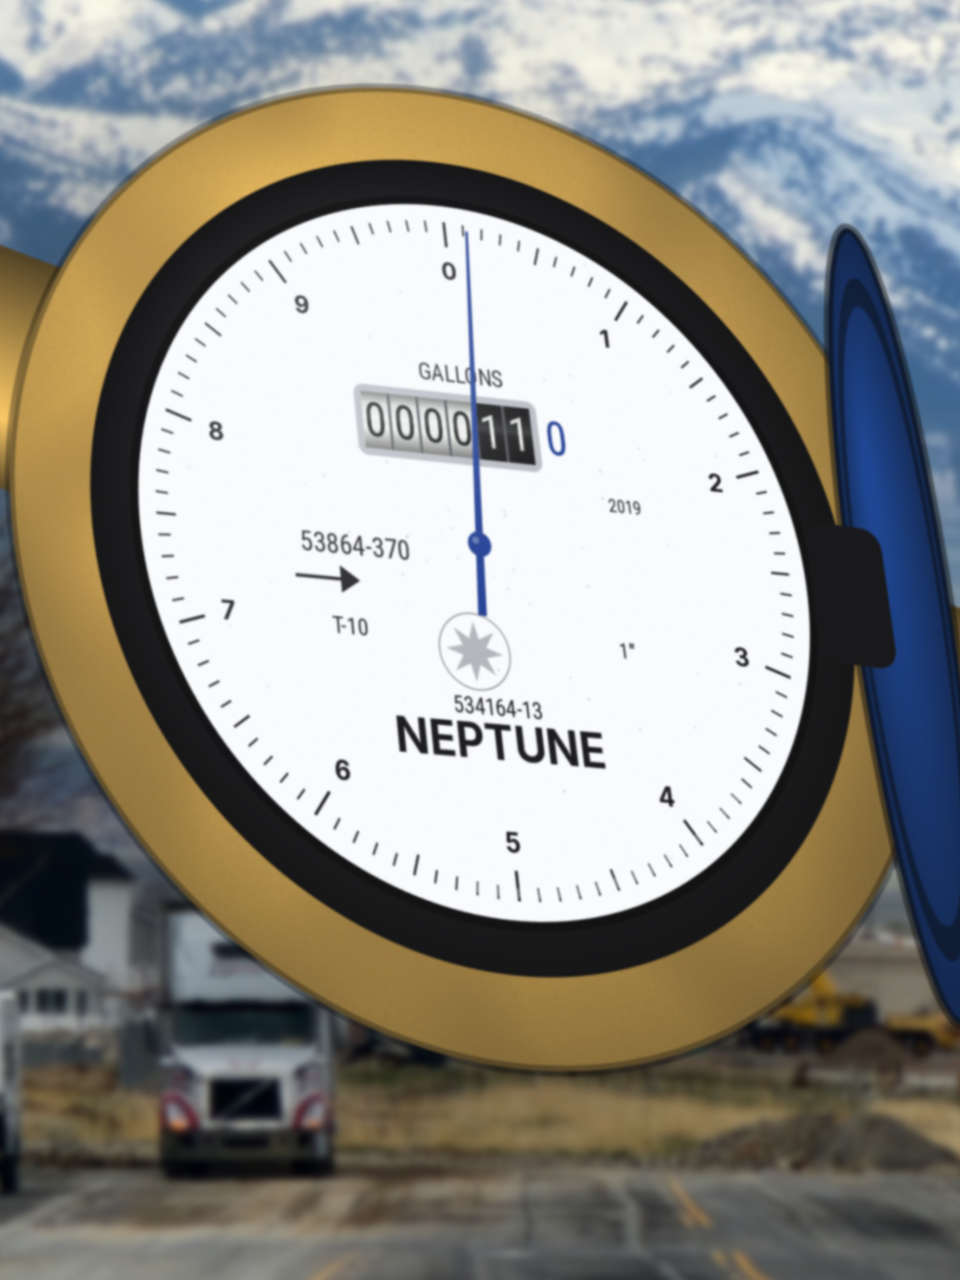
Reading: 110.1,gal
